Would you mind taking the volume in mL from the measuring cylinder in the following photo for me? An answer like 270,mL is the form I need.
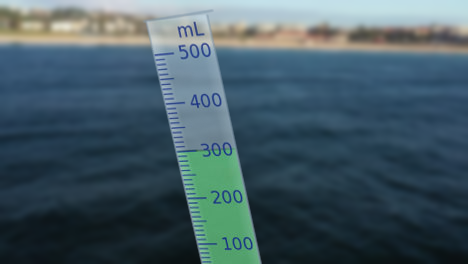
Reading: 300,mL
